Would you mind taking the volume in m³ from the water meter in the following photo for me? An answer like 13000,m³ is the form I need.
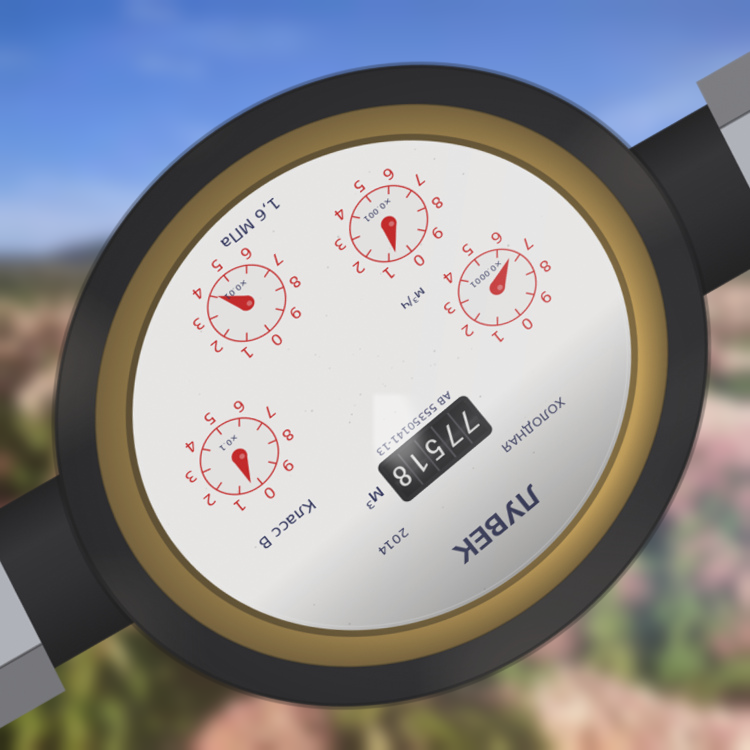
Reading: 77518.0406,m³
